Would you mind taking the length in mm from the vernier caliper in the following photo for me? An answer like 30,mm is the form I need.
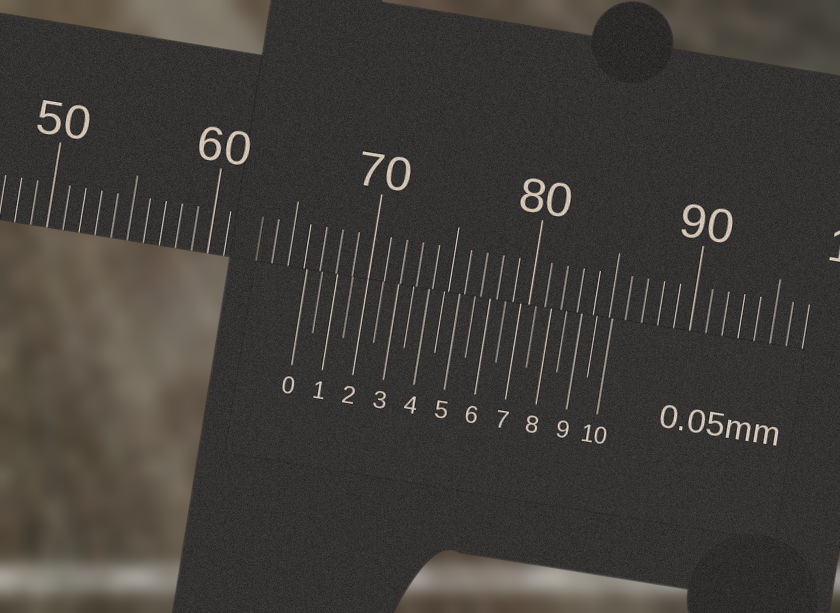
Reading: 66.2,mm
